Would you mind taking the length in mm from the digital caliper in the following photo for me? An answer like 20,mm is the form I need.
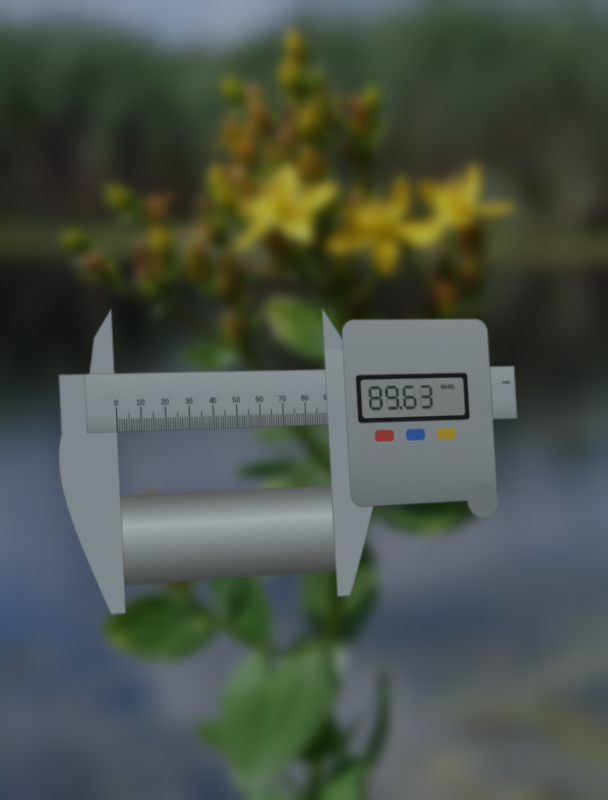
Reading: 89.63,mm
